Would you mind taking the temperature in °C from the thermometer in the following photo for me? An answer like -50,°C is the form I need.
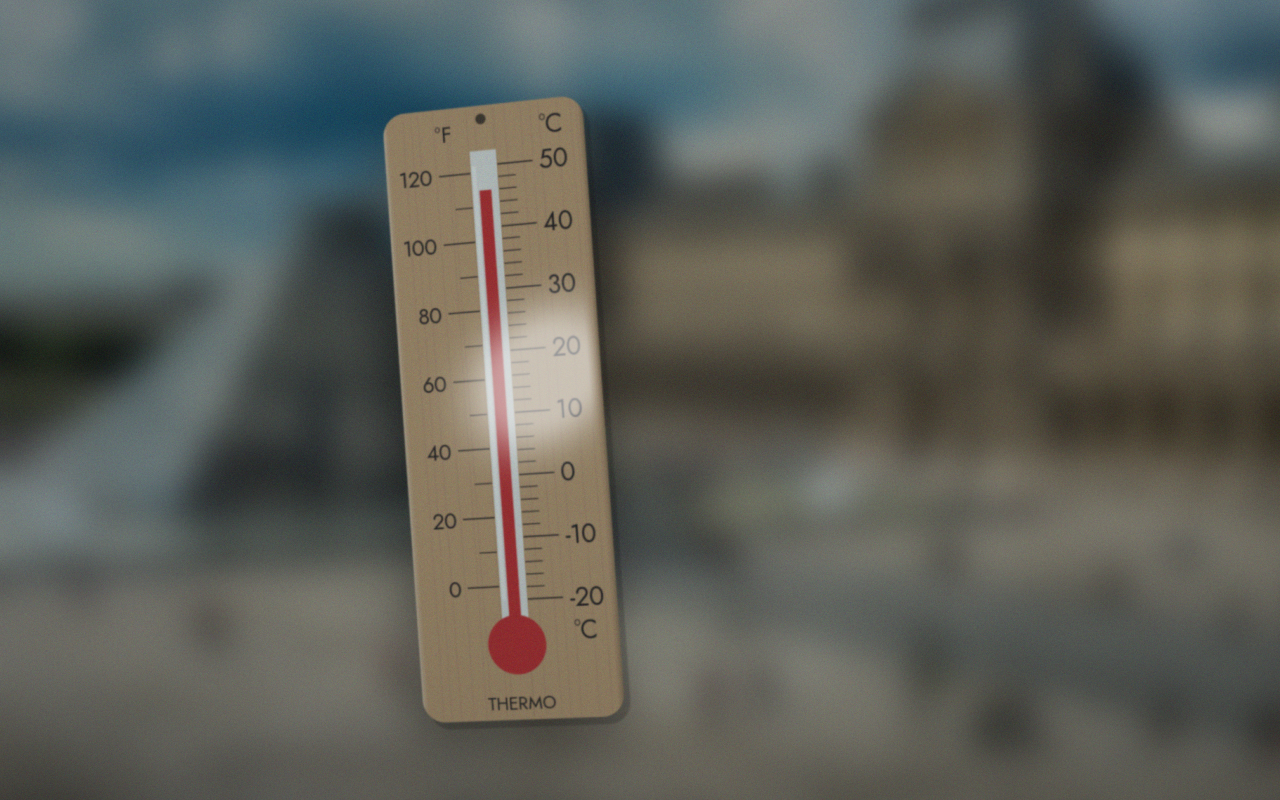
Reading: 46,°C
